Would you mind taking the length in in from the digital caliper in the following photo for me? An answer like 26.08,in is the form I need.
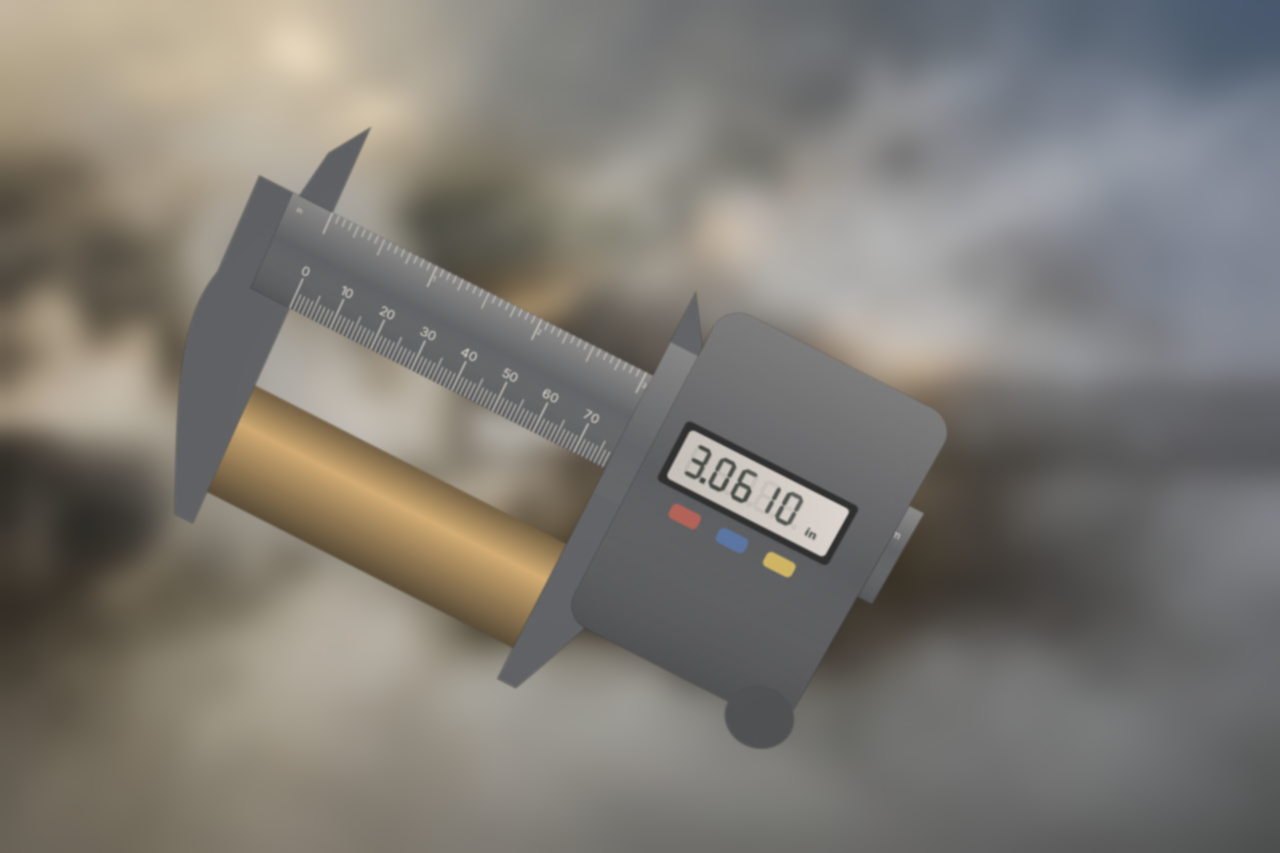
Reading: 3.0610,in
